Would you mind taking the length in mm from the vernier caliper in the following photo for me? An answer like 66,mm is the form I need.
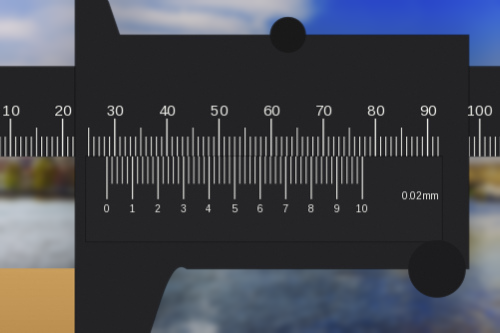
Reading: 28.5,mm
